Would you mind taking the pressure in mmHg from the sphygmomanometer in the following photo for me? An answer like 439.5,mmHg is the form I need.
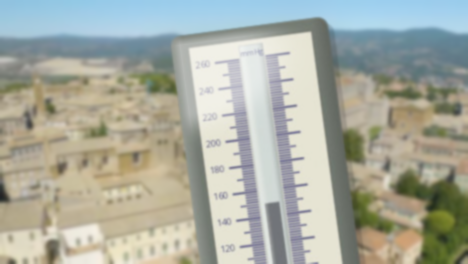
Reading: 150,mmHg
